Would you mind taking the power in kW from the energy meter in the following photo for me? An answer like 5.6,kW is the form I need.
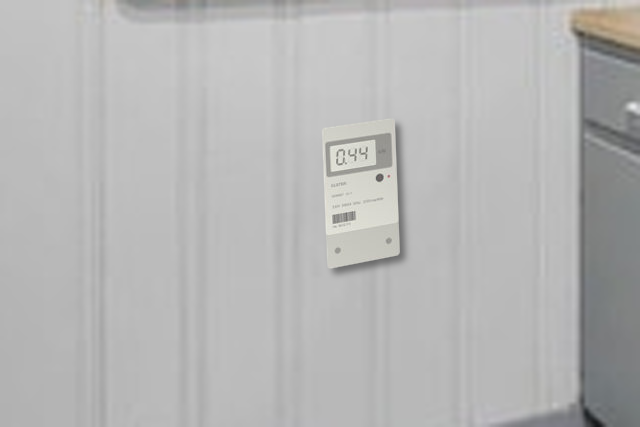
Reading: 0.44,kW
